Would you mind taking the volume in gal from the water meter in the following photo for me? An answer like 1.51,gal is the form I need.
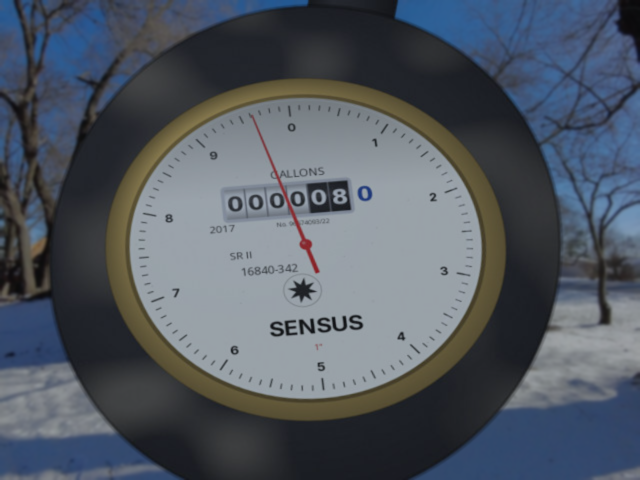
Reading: 79.6,gal
